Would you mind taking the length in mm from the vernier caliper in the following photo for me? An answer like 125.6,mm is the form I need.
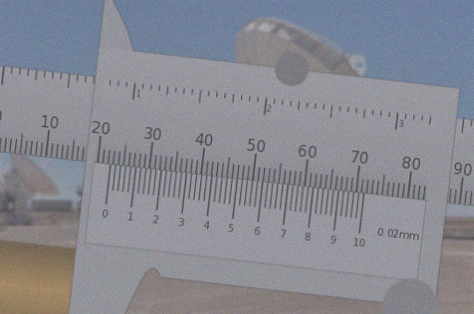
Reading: 22.5,mm
